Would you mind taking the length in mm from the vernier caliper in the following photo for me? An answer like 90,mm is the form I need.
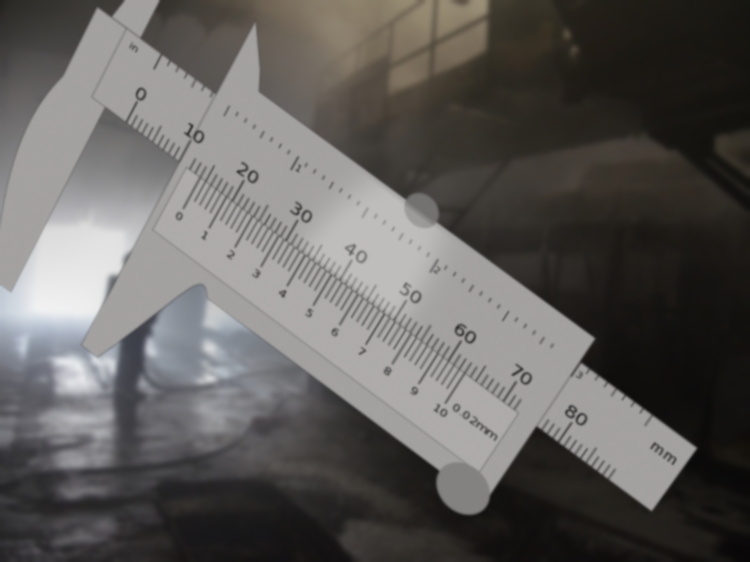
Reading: 14.0,mm
